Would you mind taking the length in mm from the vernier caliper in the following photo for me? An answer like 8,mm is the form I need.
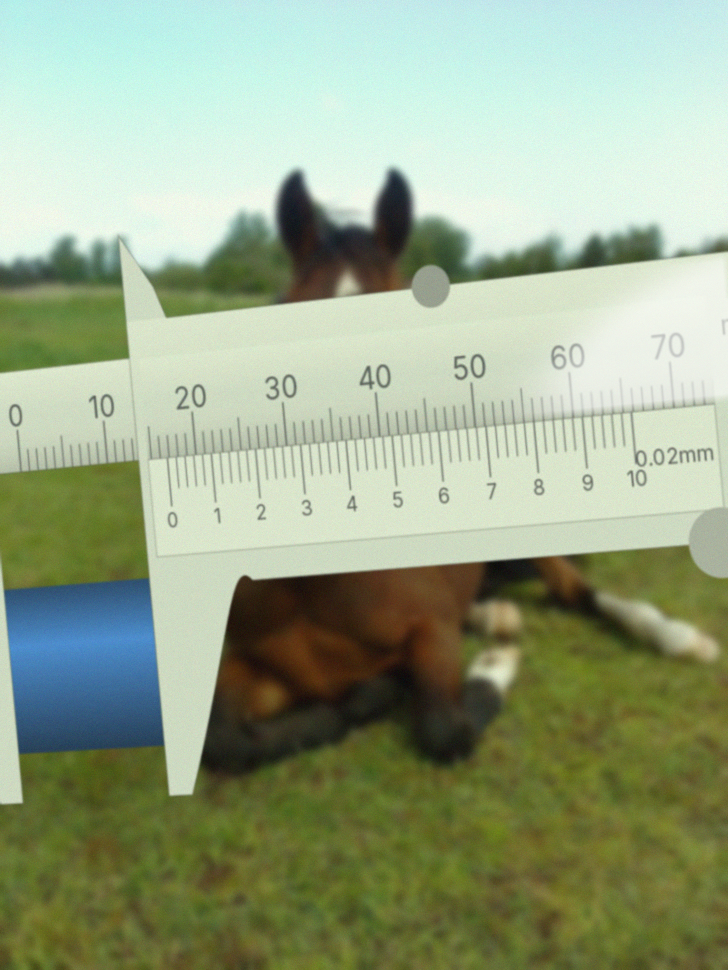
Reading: 16.8,mm
